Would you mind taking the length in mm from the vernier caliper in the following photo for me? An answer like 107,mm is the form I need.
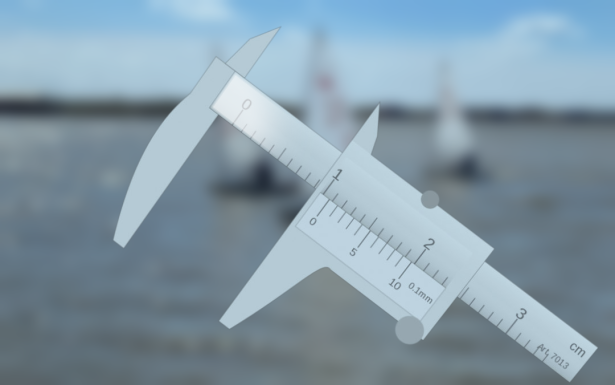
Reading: 10.7,mm
